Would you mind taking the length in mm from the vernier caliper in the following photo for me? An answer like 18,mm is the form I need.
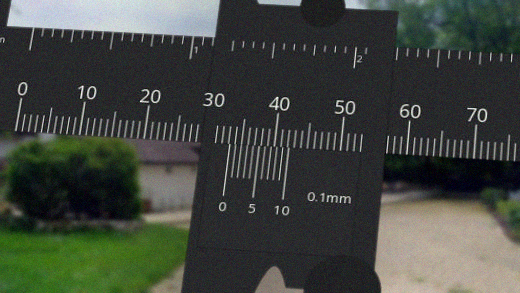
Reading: 33.2,mm
